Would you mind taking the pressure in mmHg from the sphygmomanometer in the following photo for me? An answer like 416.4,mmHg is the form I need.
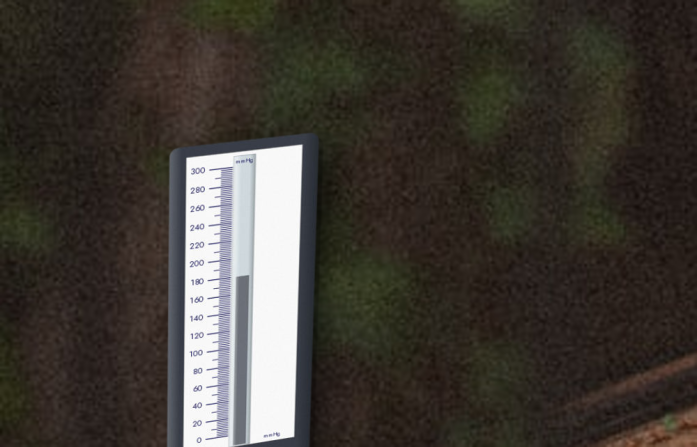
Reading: 180,mmHg
